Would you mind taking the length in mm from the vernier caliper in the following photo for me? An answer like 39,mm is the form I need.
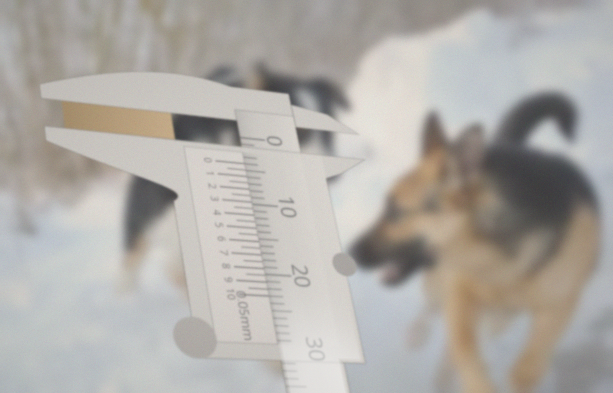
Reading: 4.0,mm
